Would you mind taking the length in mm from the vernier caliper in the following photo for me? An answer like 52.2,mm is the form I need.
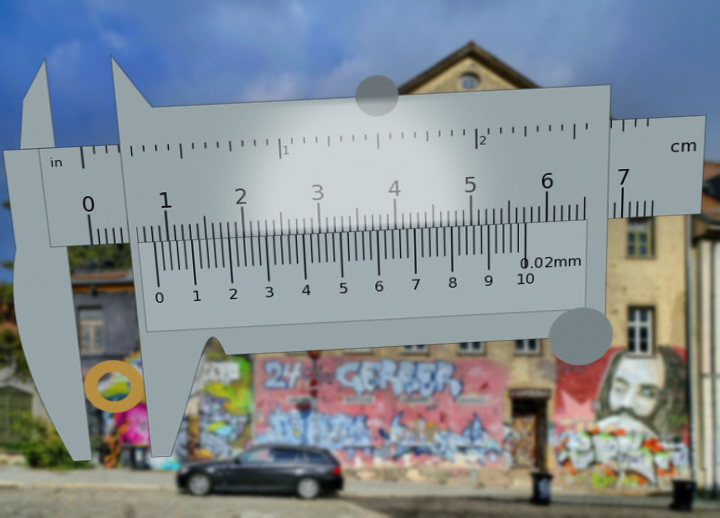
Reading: 8.2,mm
